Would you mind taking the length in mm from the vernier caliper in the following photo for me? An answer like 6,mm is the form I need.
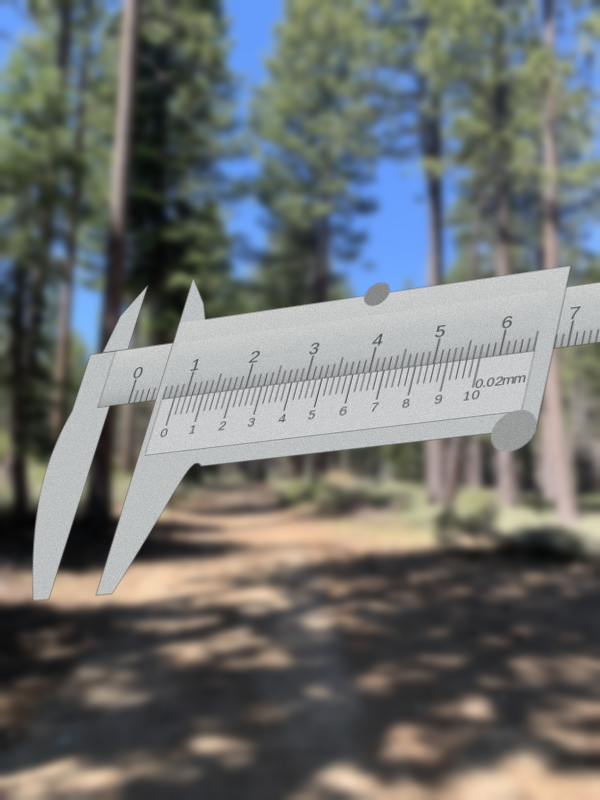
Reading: 8.0,mm
